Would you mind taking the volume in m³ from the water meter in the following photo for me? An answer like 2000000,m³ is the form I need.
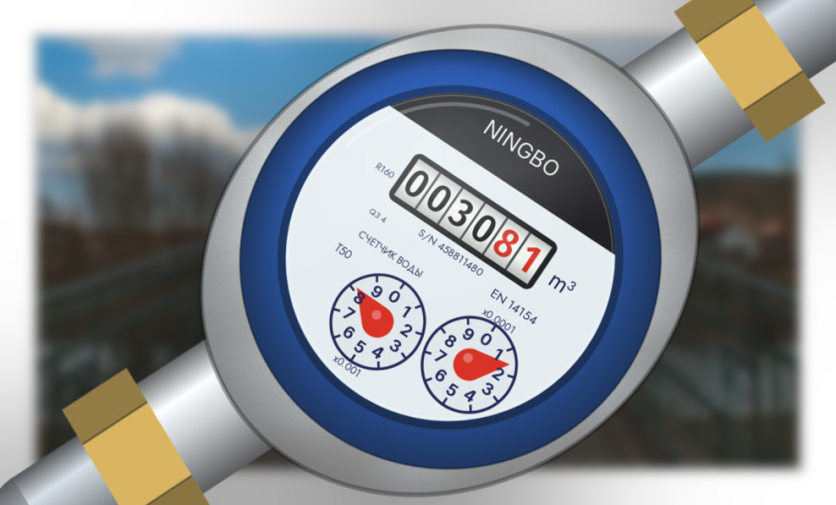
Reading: 30.8181,m³
